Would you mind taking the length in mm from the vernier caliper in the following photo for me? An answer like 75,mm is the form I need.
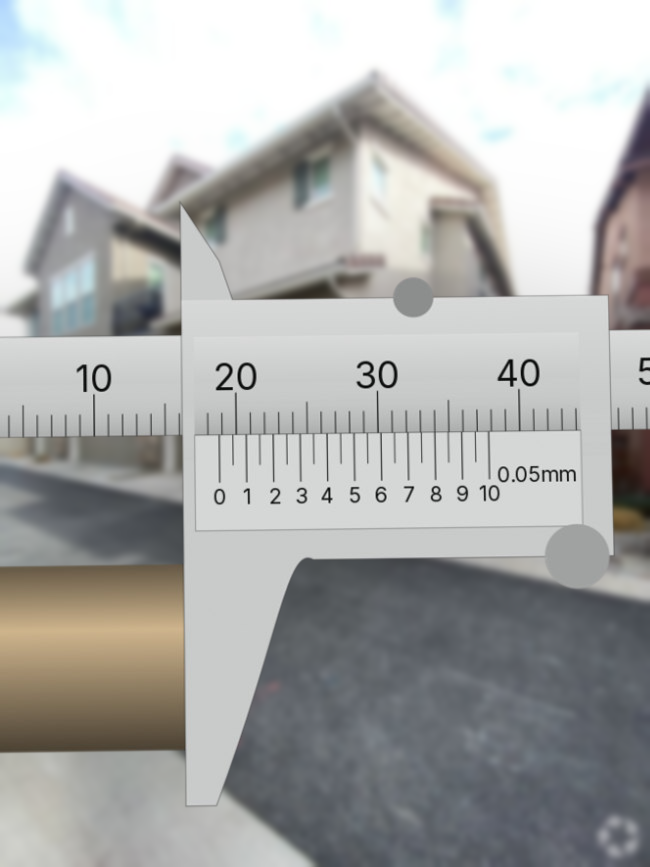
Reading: 18.8,mm
